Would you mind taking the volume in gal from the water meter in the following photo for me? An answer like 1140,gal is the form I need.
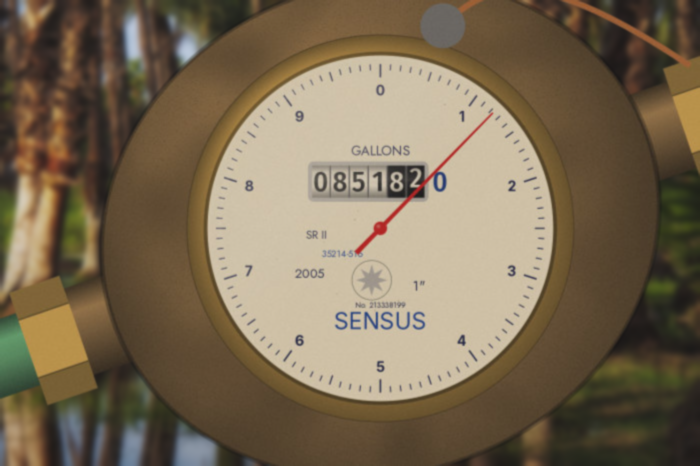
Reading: 851821.2,gal
